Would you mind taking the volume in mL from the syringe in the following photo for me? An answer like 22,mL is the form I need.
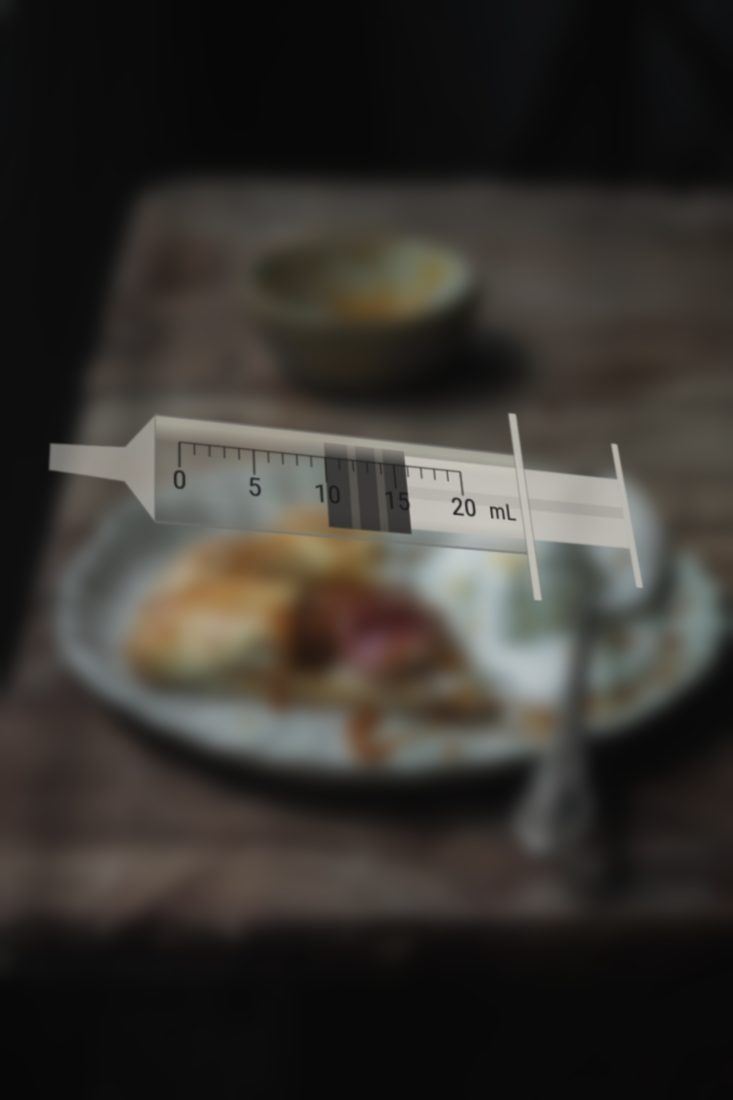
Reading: 10,mL
